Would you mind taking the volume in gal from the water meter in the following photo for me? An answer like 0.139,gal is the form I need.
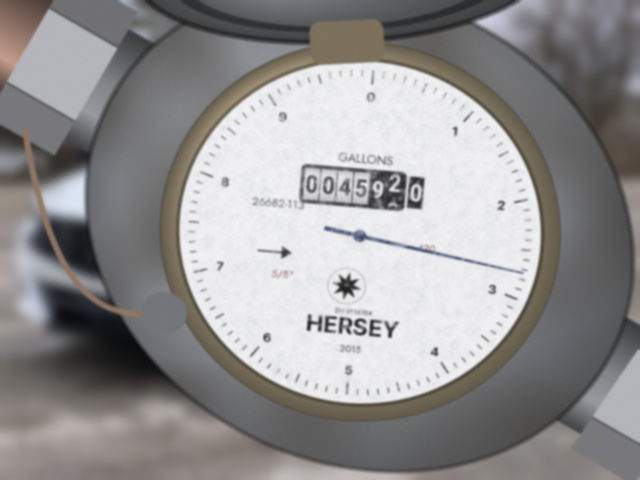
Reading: 45922.7,gal
